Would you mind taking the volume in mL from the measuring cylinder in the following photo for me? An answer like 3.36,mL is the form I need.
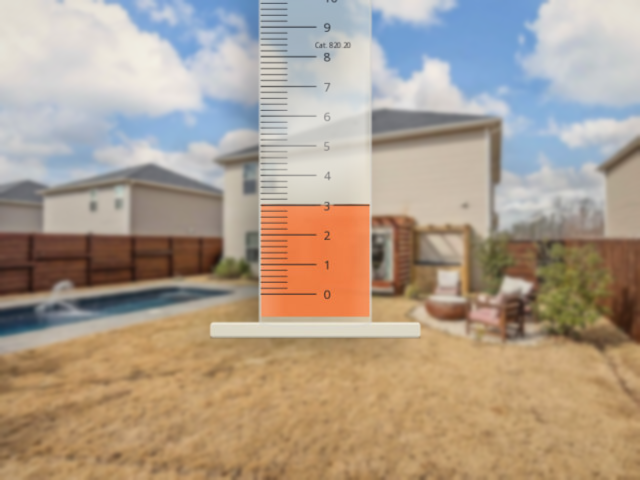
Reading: 3,mL
